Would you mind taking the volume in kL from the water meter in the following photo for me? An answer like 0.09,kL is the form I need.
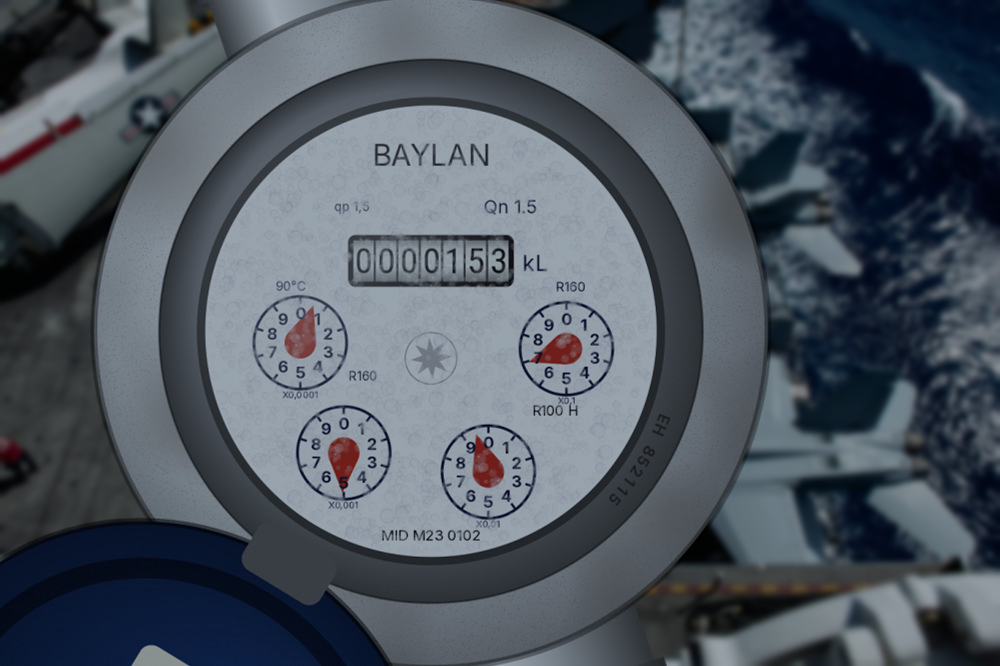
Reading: 153.6950,kL
